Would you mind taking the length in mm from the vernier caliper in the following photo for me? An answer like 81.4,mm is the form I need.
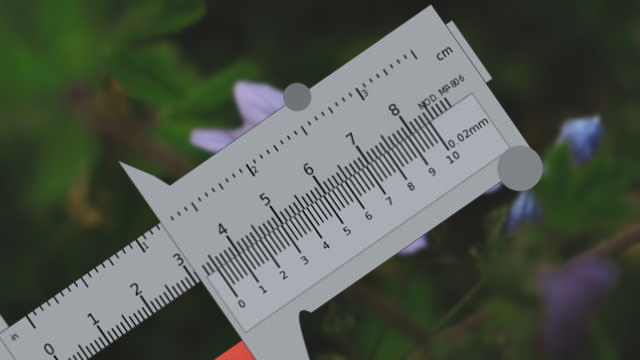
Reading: 35.0,mm
